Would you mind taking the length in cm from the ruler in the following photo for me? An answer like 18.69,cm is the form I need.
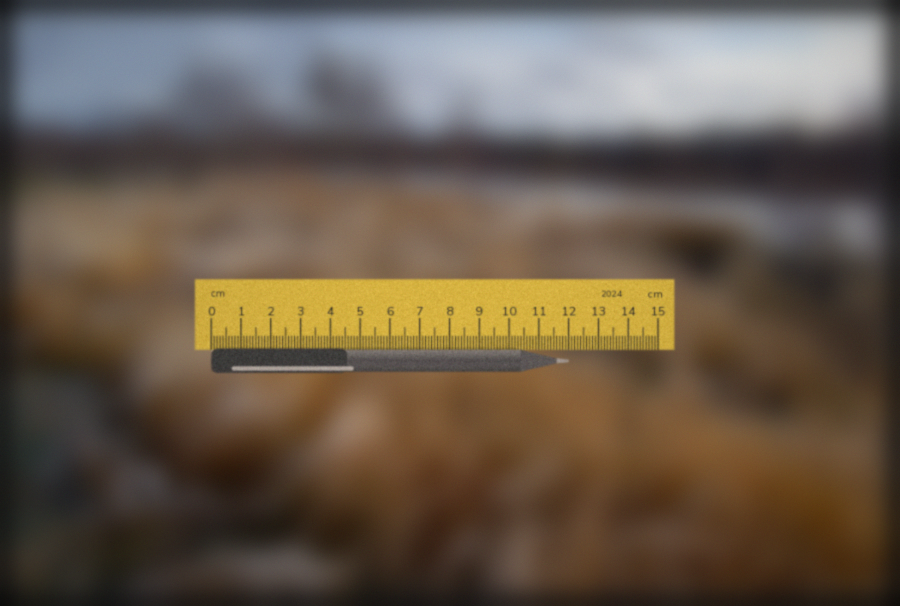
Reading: 12,cm
